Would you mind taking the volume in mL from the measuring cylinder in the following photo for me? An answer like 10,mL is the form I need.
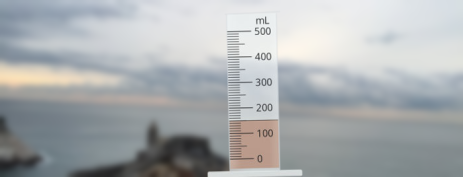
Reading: 150,mL
